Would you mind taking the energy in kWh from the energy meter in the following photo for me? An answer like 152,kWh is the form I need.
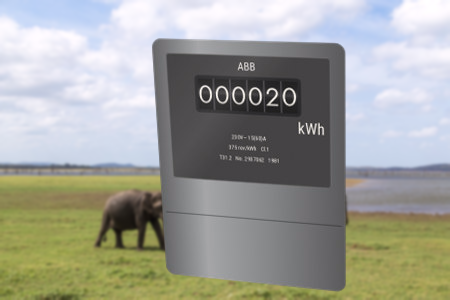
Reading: 20,kWh
